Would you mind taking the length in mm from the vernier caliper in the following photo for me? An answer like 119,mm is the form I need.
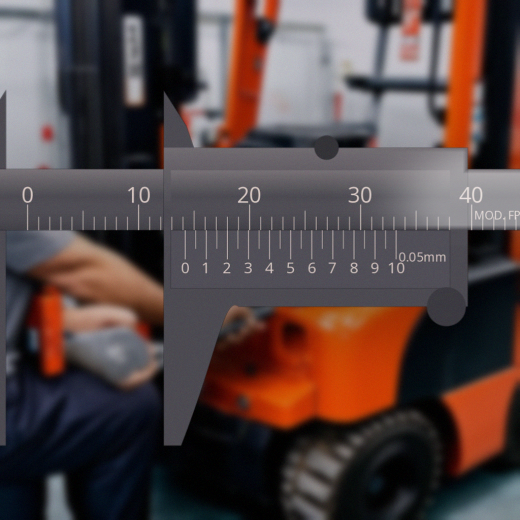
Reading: 14.2,mm
